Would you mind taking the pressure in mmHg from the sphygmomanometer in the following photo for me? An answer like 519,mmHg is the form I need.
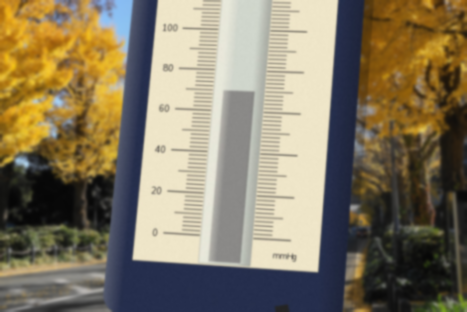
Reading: 70,mmHg
